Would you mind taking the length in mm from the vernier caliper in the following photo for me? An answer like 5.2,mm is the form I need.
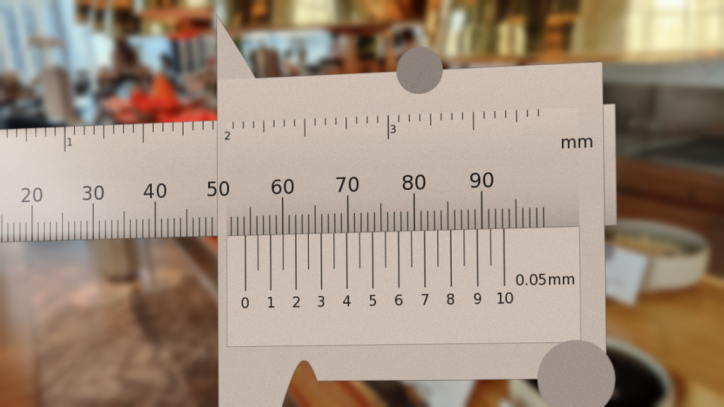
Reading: 54.2,mm
